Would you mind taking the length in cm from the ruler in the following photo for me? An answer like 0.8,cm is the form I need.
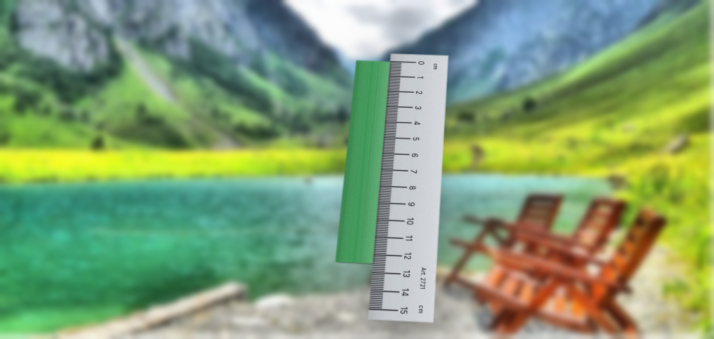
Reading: 12.5,cm
